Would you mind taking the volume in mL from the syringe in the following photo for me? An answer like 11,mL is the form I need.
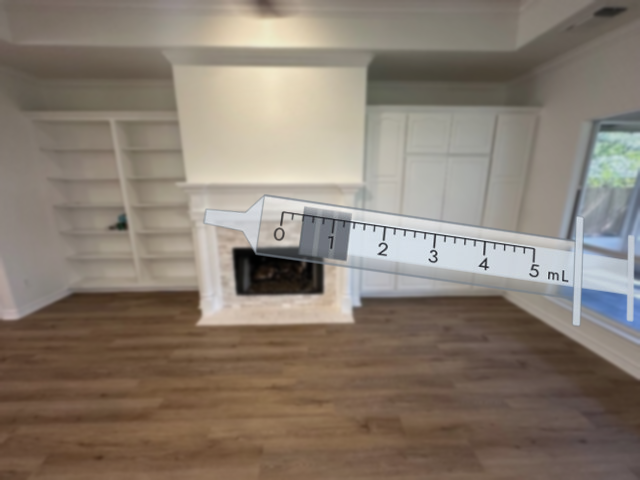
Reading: 0.4,mL
